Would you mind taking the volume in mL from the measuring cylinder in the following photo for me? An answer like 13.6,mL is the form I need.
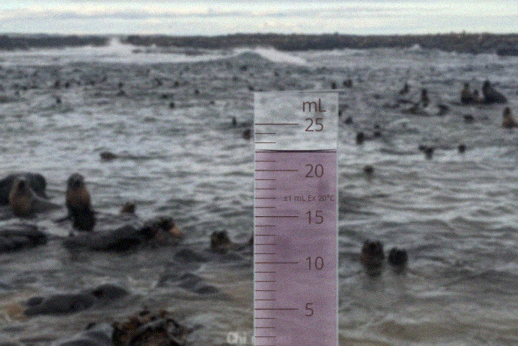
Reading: 22,mL
